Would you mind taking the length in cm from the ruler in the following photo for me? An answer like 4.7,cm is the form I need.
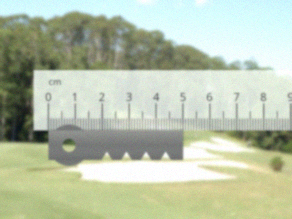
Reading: 5,cm
